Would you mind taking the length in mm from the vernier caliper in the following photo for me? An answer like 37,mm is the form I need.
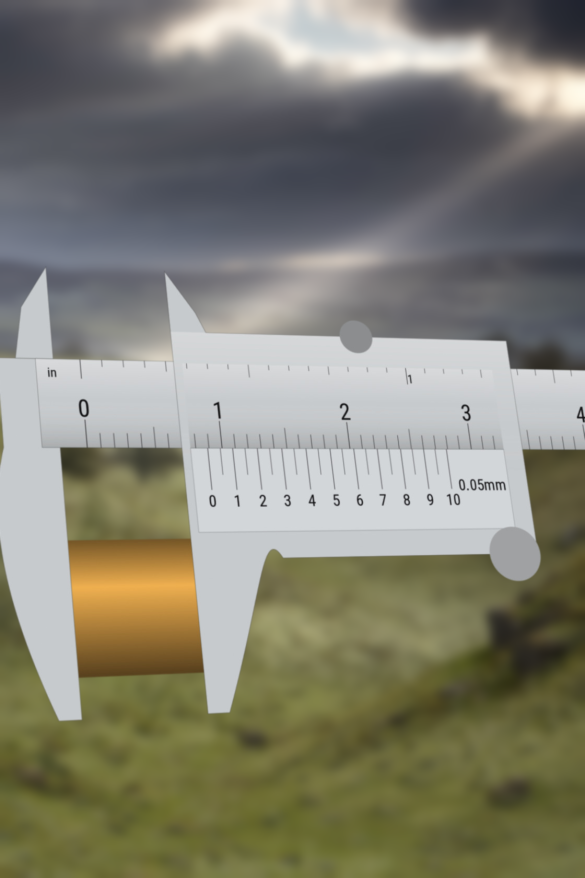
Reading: 8.9,mm
